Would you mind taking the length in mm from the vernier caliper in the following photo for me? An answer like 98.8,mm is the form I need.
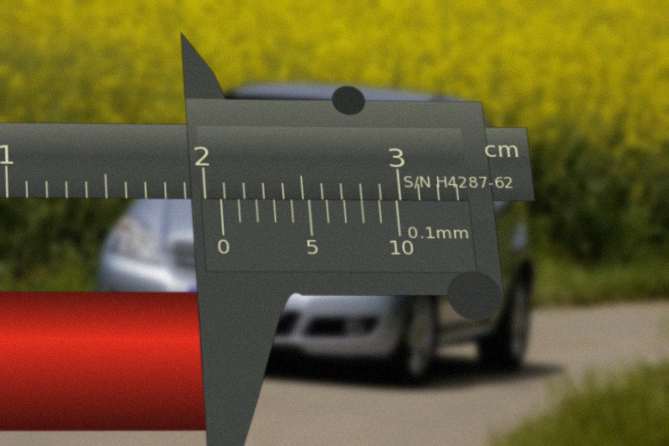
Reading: 20.8,mm
